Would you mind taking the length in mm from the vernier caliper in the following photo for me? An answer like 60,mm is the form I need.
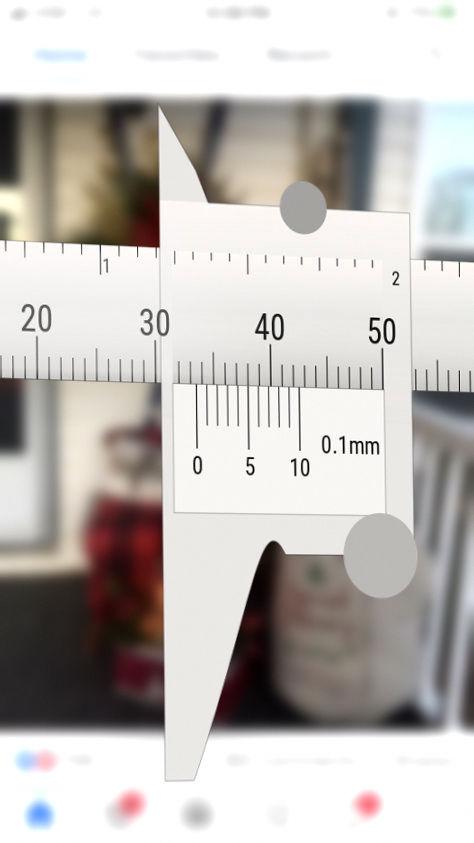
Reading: 33.5,mm
